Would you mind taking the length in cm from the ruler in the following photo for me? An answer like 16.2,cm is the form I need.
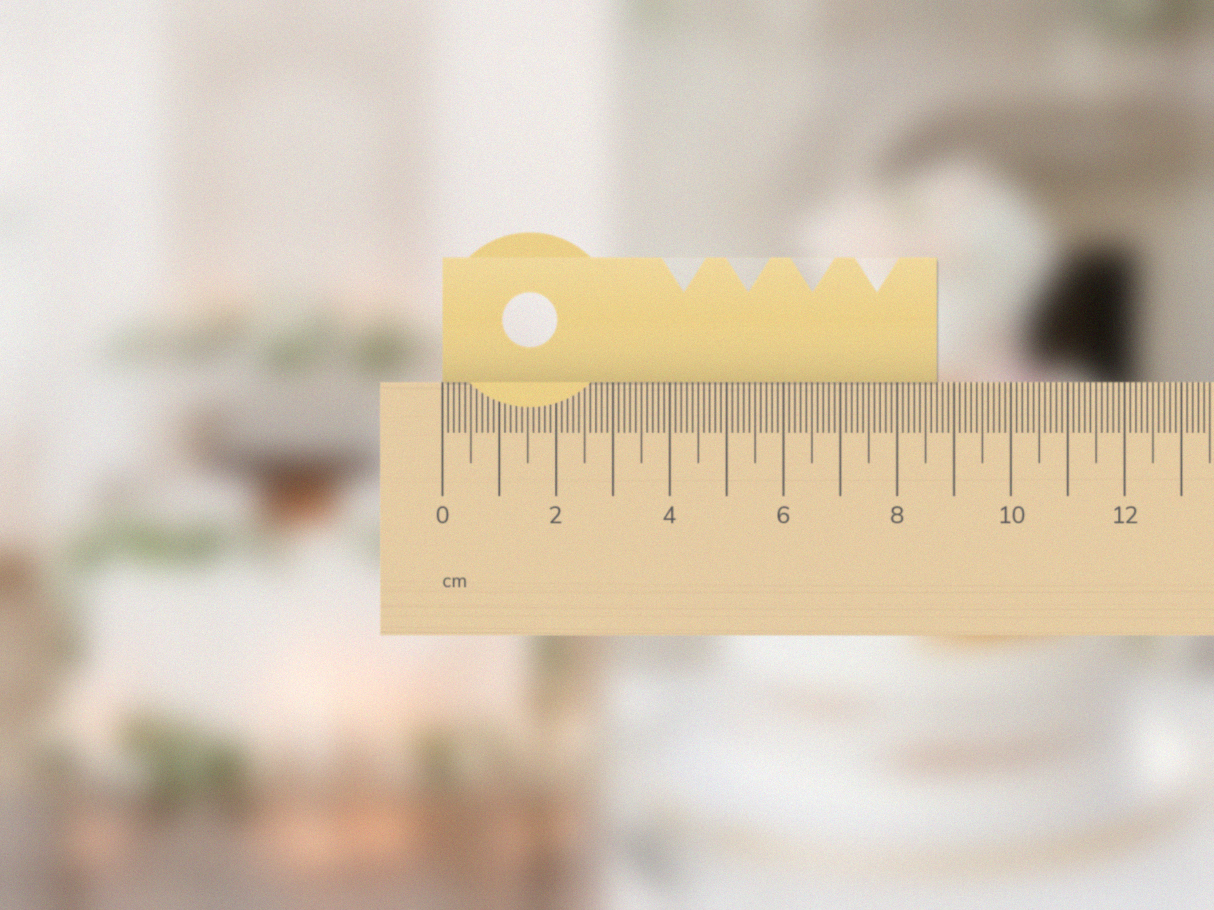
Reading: 8.7,cm
